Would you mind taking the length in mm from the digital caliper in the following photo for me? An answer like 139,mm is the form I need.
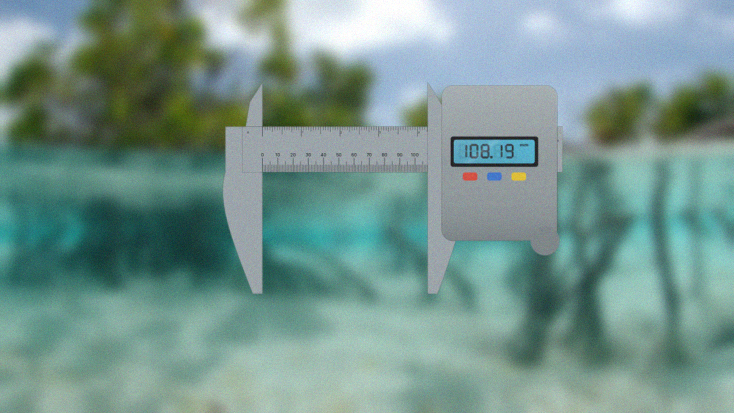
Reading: 108.19,mm
